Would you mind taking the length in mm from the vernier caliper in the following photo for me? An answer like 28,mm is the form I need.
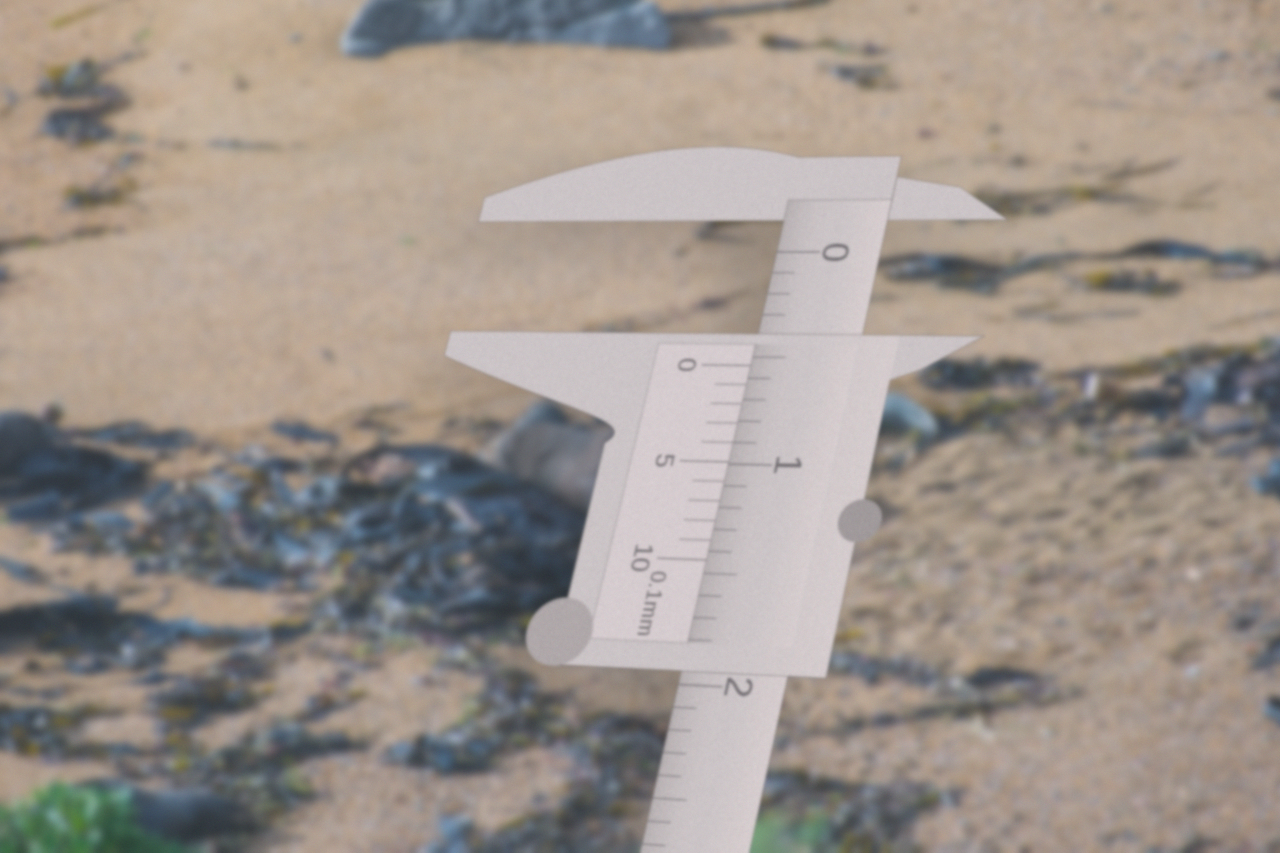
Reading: 5.4,mm
